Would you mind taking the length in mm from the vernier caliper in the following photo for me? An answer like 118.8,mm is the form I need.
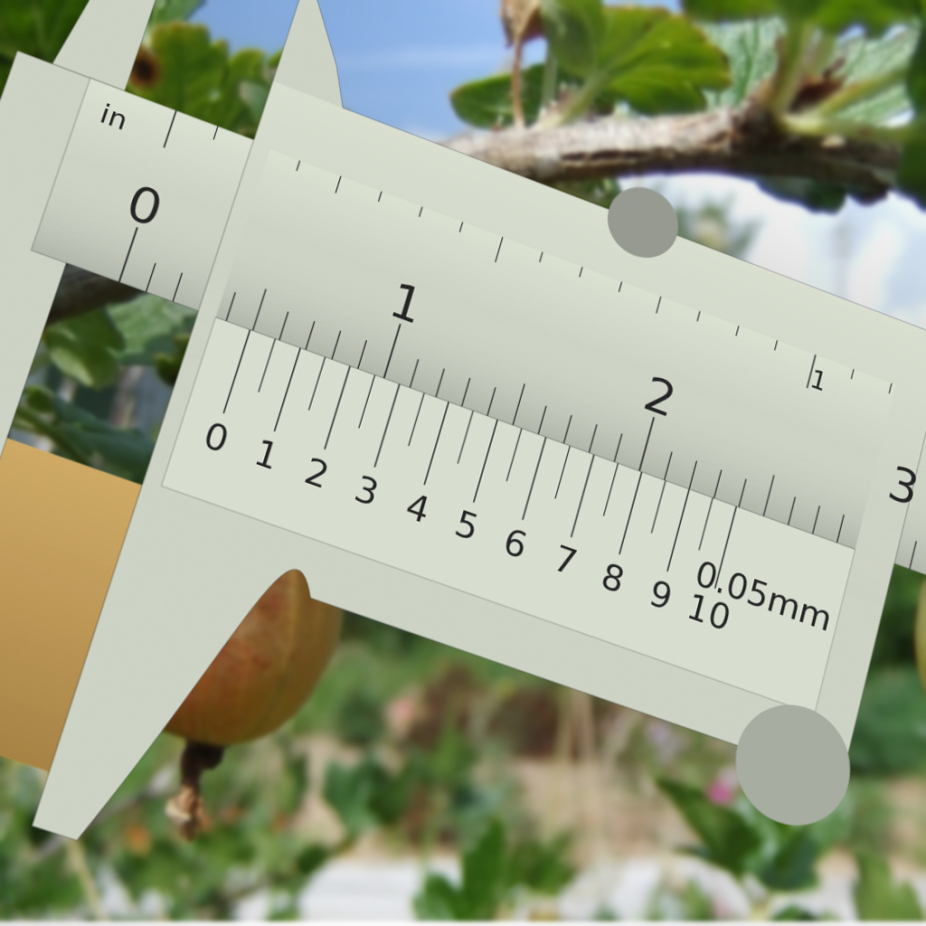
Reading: 4.90,mm
